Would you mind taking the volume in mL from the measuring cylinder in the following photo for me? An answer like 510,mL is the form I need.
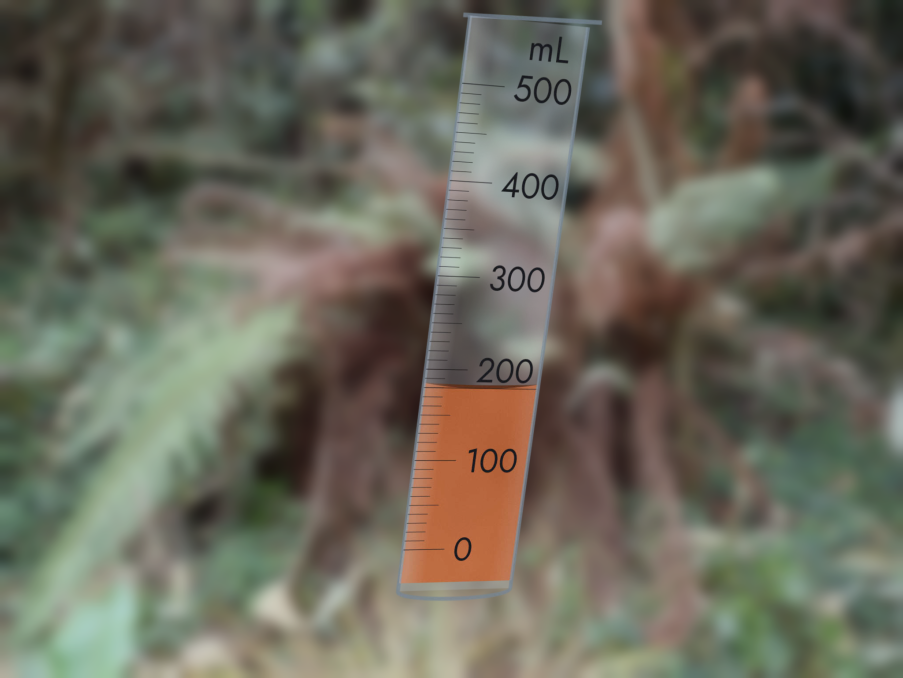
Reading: 180,mL
